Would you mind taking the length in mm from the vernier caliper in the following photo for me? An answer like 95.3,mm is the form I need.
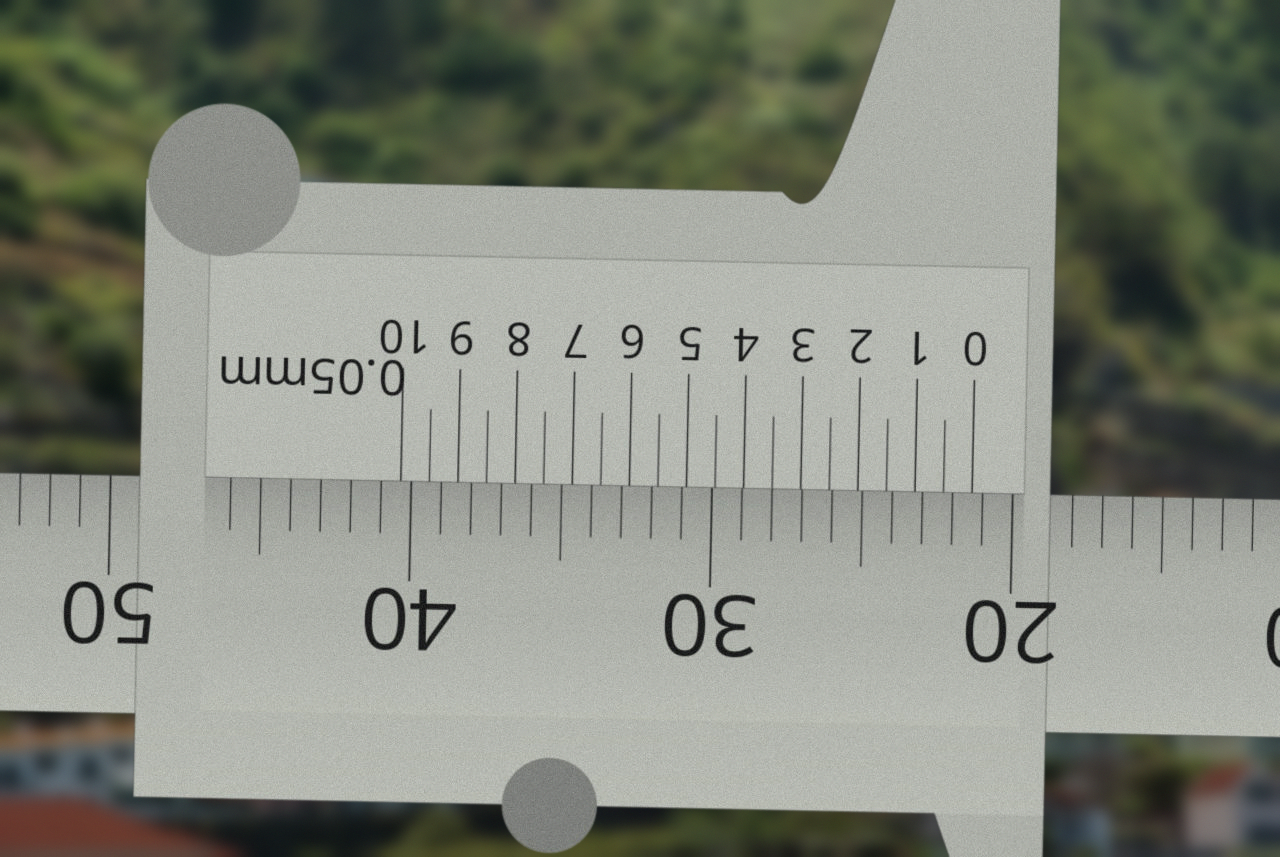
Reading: 21.35,mm
